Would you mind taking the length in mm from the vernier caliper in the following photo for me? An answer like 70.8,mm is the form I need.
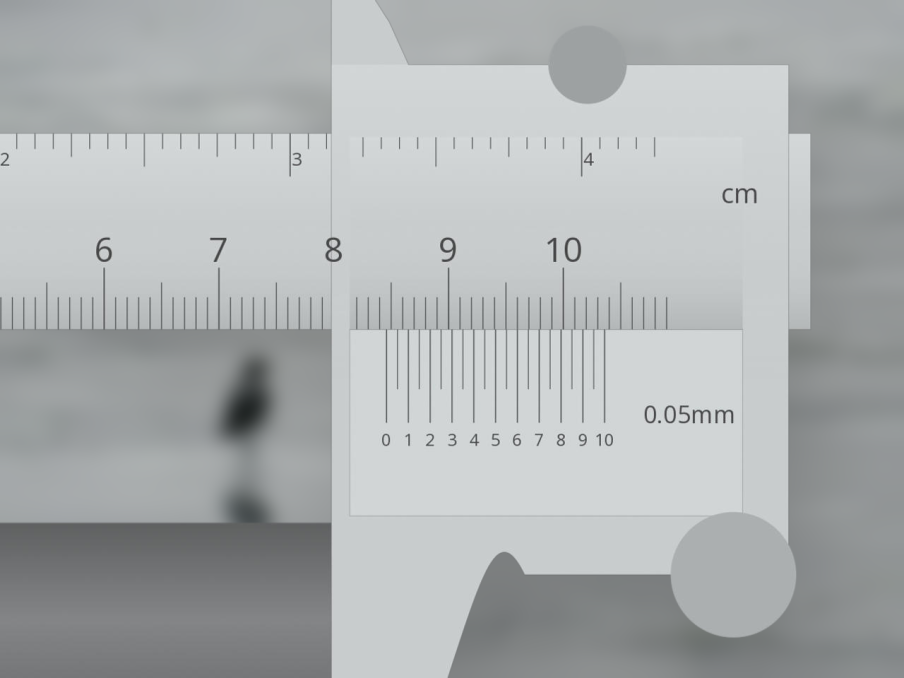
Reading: 84.6,mm
